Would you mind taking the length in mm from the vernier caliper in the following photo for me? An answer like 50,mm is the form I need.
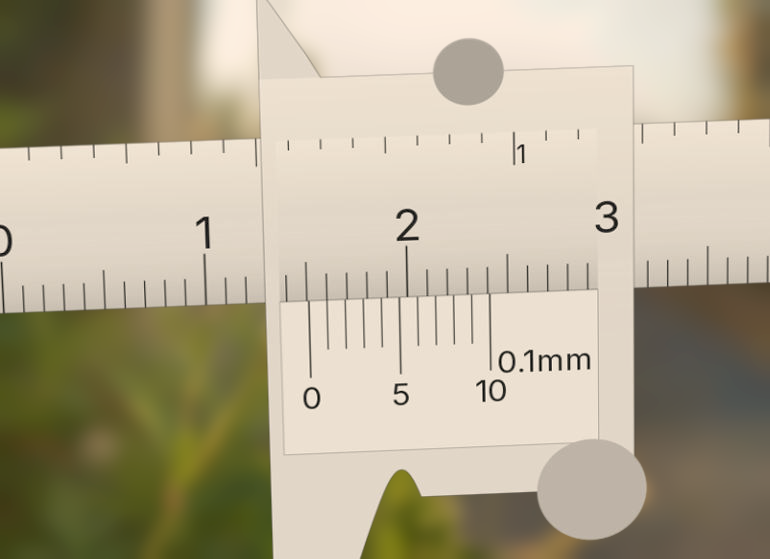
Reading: 15.1,mm
